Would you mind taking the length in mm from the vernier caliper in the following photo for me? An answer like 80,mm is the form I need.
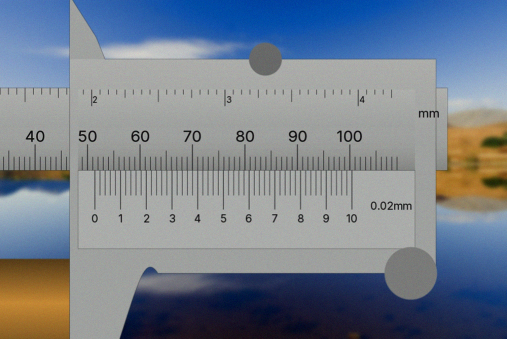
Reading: 51.4,mm
